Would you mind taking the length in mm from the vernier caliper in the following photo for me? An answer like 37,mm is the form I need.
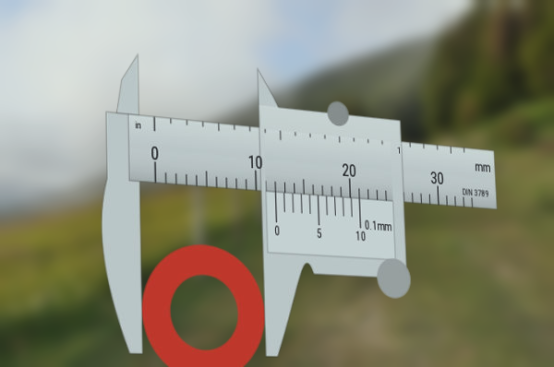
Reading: 12.0,mm
